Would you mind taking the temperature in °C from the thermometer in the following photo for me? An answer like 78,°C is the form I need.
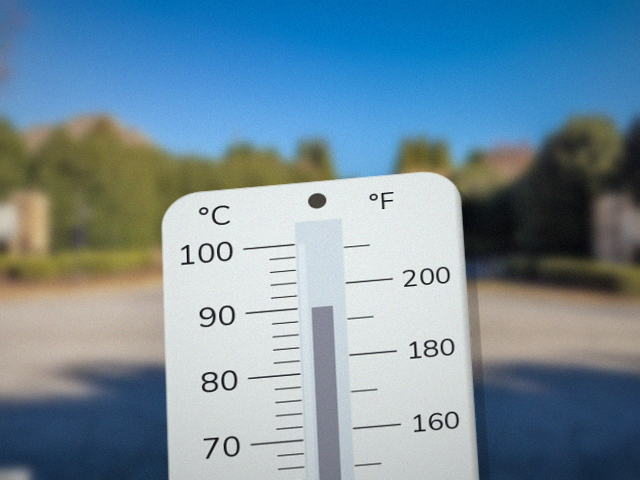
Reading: 90,°C
